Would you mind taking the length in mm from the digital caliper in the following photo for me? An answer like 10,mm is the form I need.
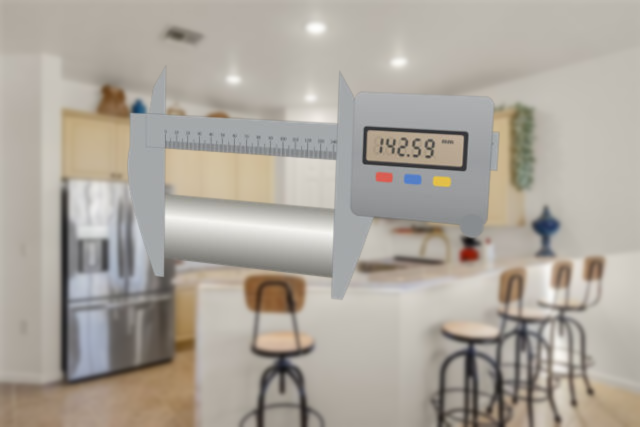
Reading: 142.59,mm
